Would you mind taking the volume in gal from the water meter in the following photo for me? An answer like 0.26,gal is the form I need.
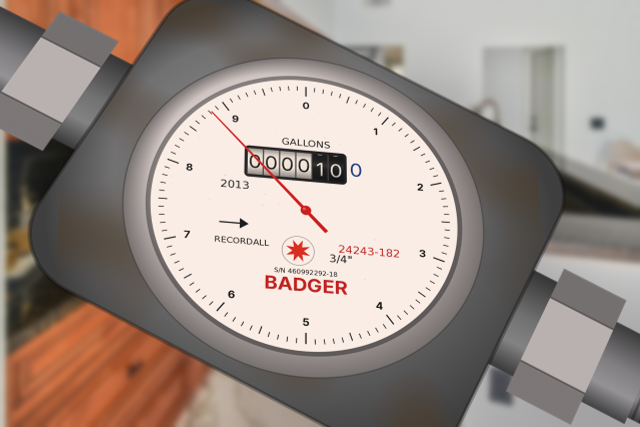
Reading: 98.8,gal
